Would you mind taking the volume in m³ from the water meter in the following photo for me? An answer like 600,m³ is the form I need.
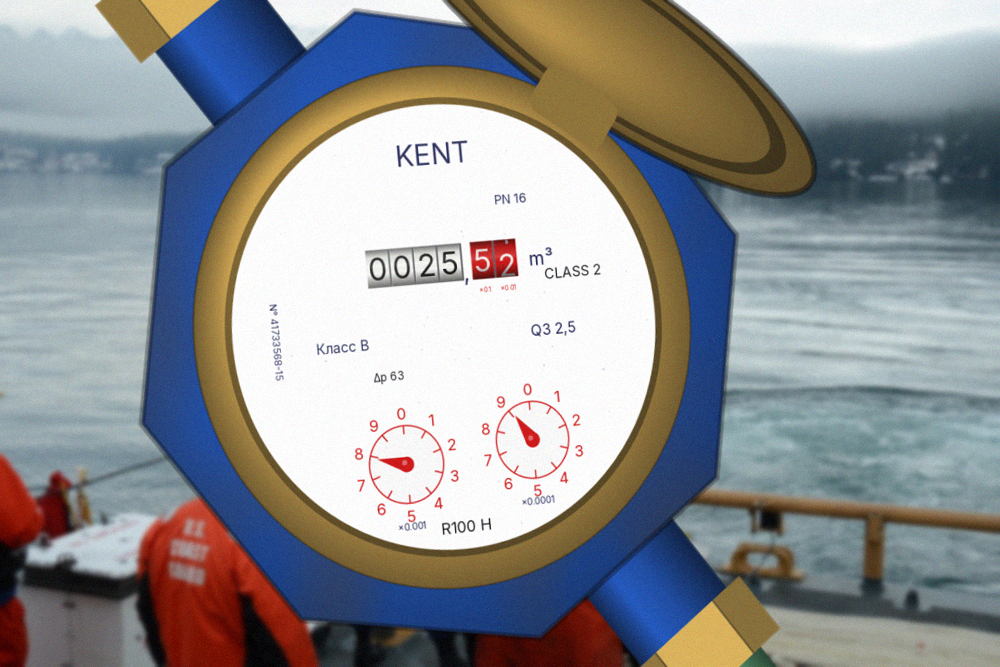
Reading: 25.5179,m³
